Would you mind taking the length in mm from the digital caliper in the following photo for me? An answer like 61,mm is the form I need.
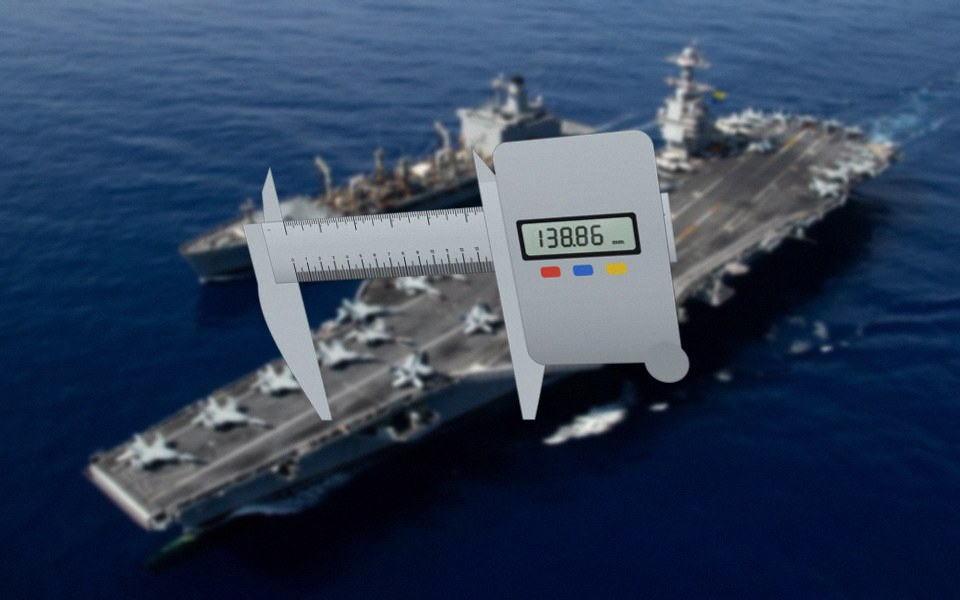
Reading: 138.86,mm
